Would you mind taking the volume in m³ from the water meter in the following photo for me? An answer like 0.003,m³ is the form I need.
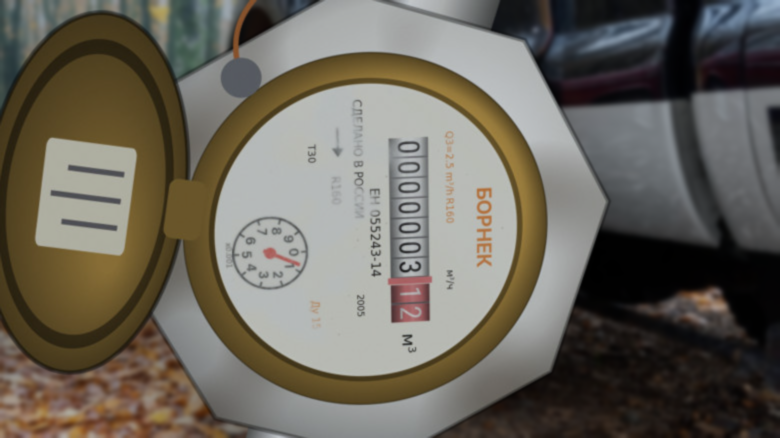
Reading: 3.120,m³
